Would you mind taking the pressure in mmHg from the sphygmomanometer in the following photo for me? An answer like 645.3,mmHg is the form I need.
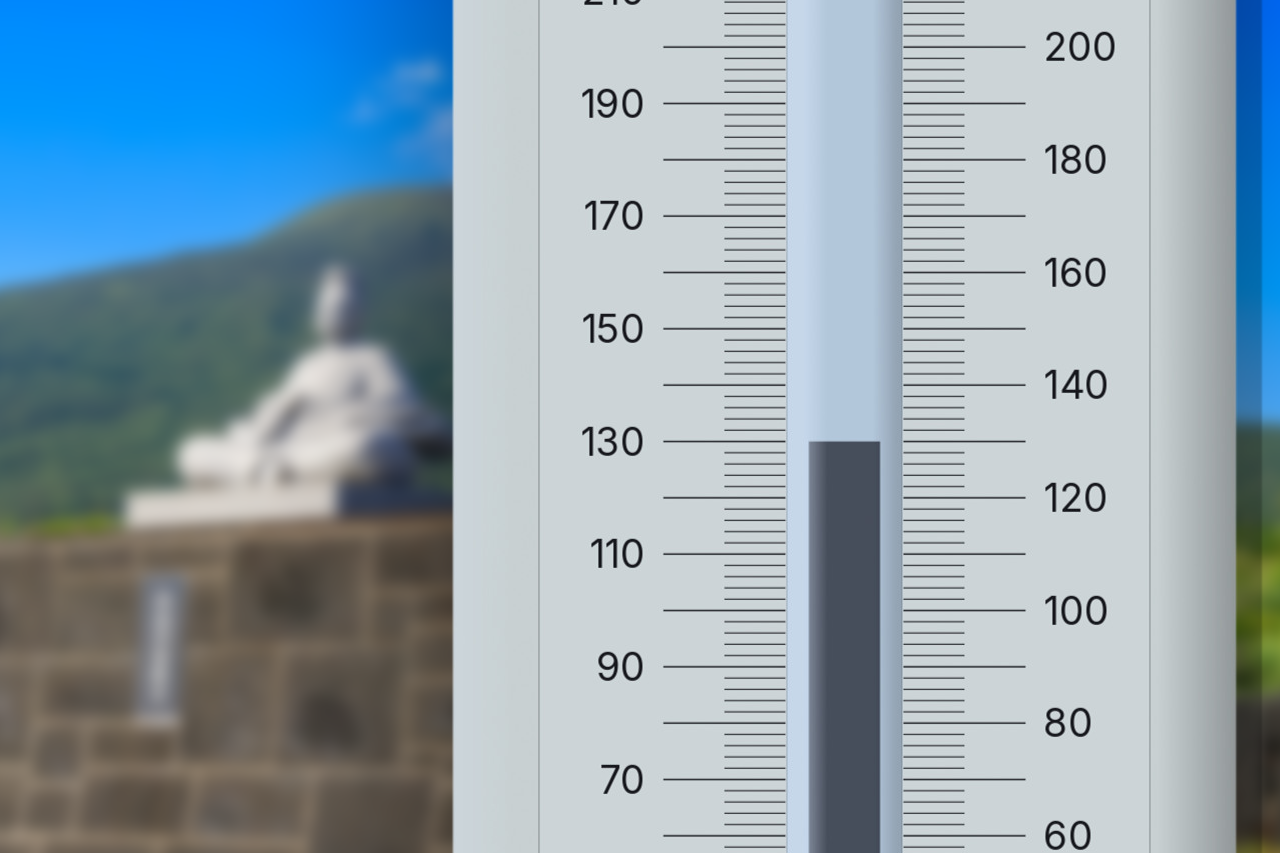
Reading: 130,mmHg
